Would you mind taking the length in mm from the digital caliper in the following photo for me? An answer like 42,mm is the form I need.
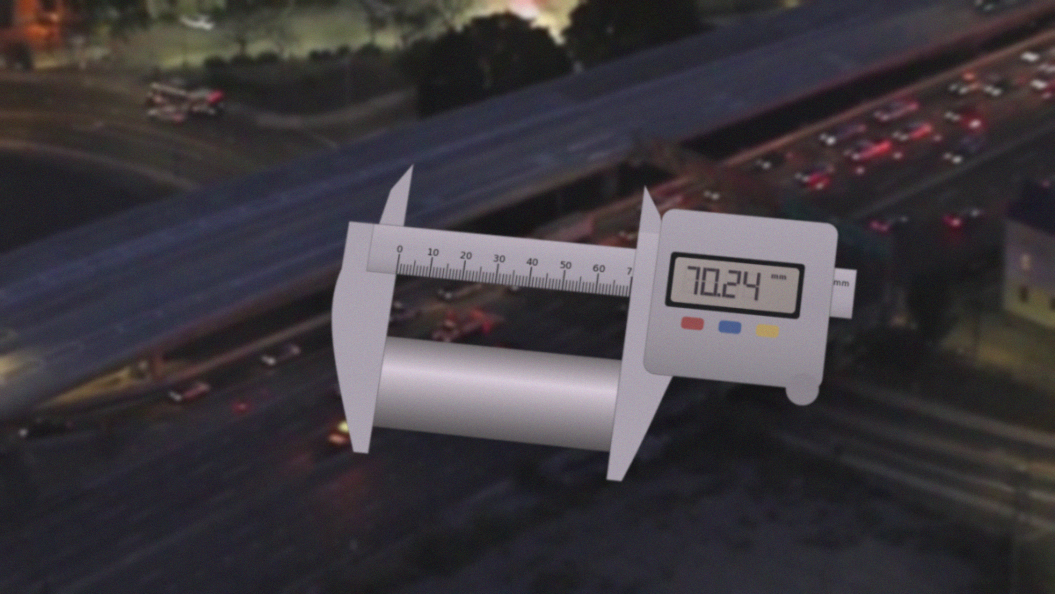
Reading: 70.24,mm
